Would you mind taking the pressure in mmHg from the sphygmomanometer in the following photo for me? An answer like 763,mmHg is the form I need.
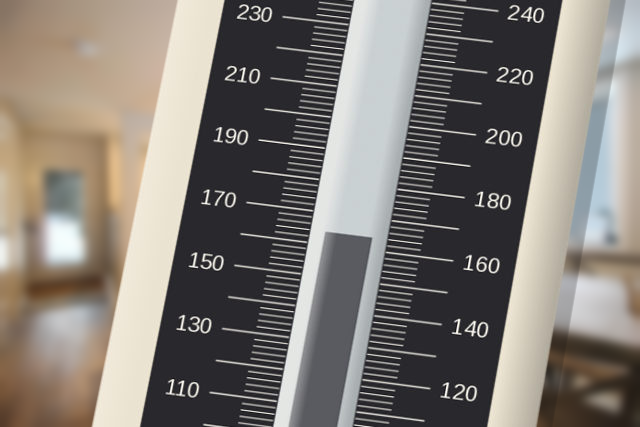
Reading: 164,mmHg
